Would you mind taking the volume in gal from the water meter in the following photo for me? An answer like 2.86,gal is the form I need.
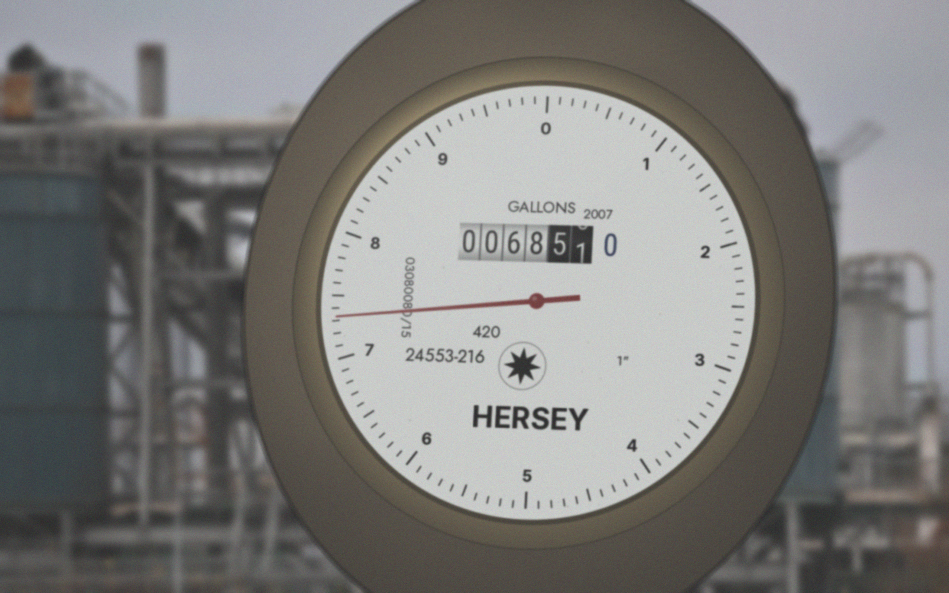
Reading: 68507.3,gal
